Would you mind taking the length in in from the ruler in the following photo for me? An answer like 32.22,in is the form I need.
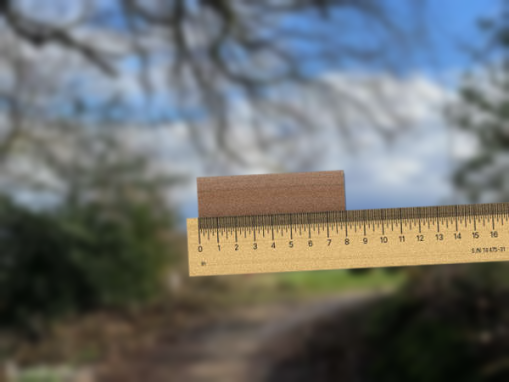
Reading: 8,in
